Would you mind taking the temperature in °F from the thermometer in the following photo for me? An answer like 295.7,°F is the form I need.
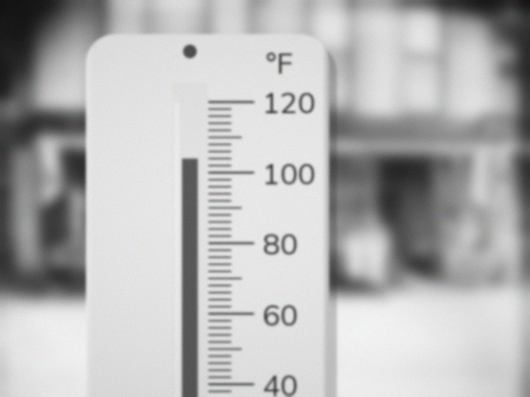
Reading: 104,°F
